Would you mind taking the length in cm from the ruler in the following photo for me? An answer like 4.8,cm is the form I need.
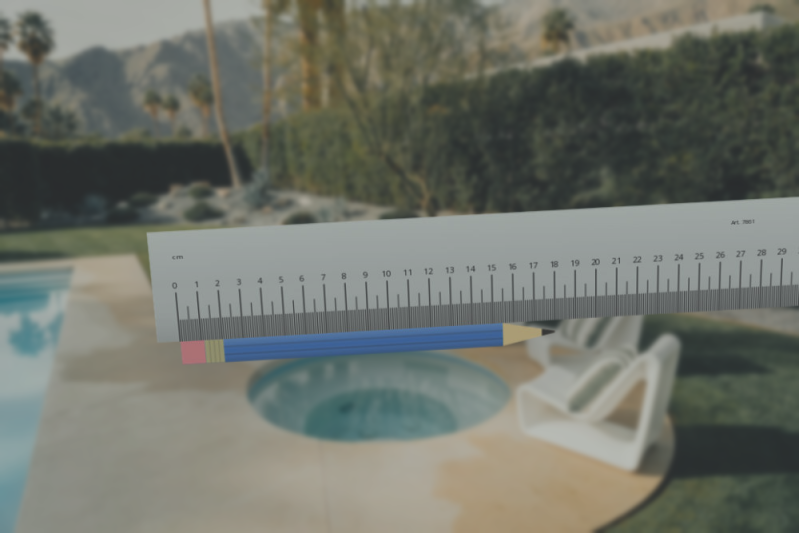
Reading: 18,cm
